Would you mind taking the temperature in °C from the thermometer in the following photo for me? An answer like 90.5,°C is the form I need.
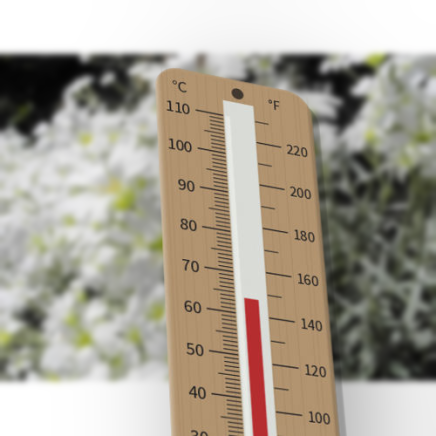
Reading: 64,°C
